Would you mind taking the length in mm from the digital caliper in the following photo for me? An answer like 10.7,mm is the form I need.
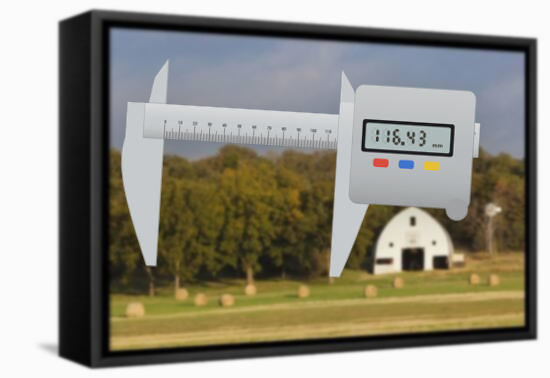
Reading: 116.43,mm
